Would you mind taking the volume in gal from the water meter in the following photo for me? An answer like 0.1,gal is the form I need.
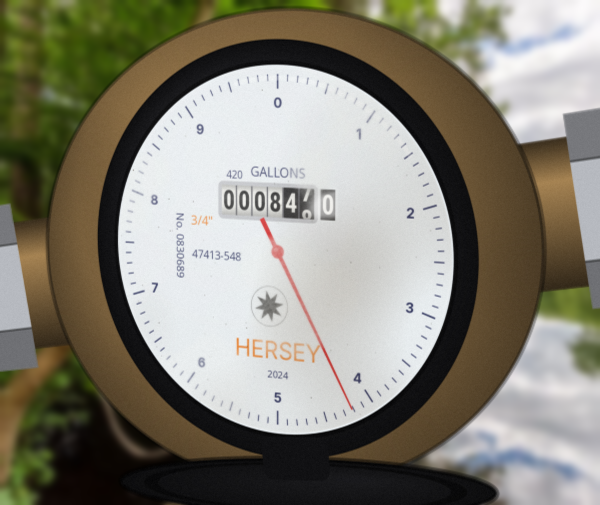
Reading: 8474.2,gal
